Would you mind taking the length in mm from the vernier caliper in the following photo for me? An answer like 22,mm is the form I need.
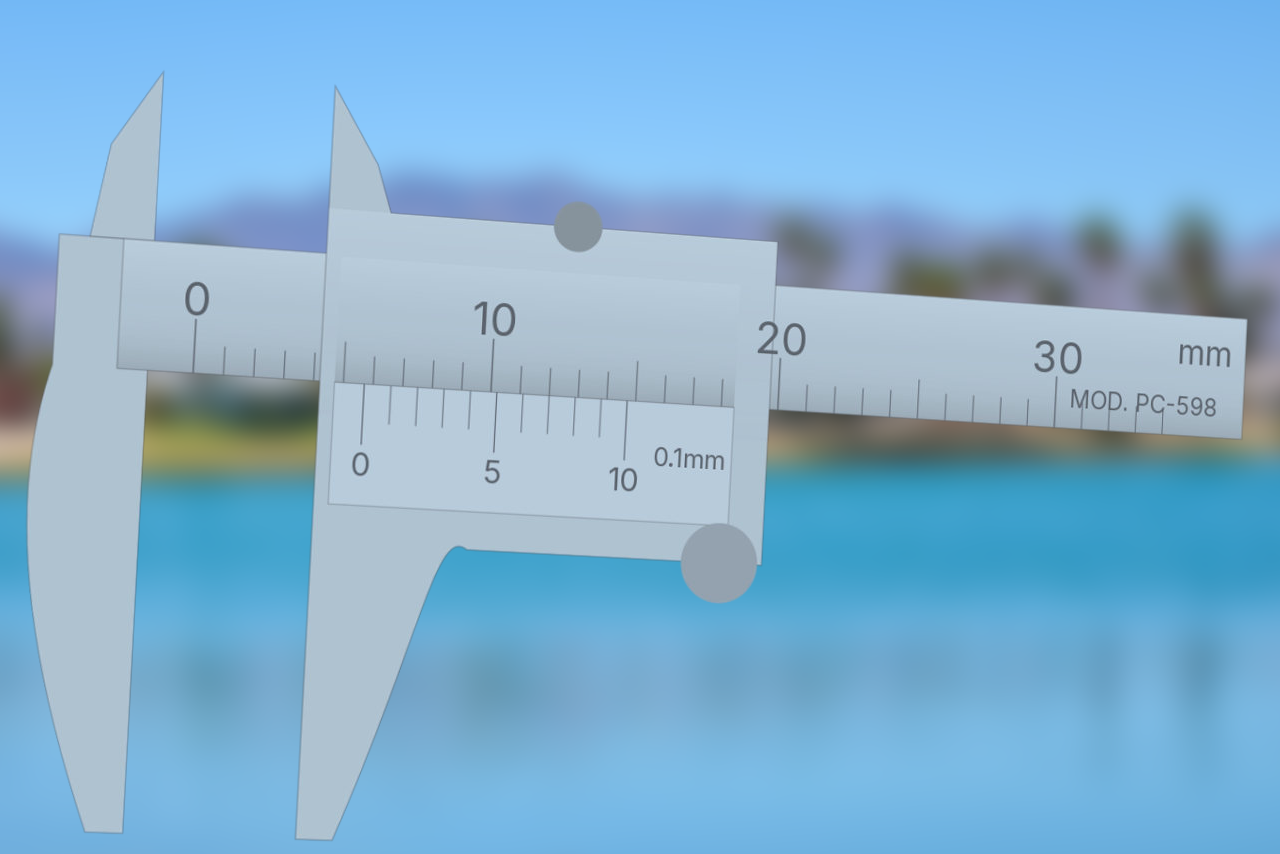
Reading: 5.7,mm
